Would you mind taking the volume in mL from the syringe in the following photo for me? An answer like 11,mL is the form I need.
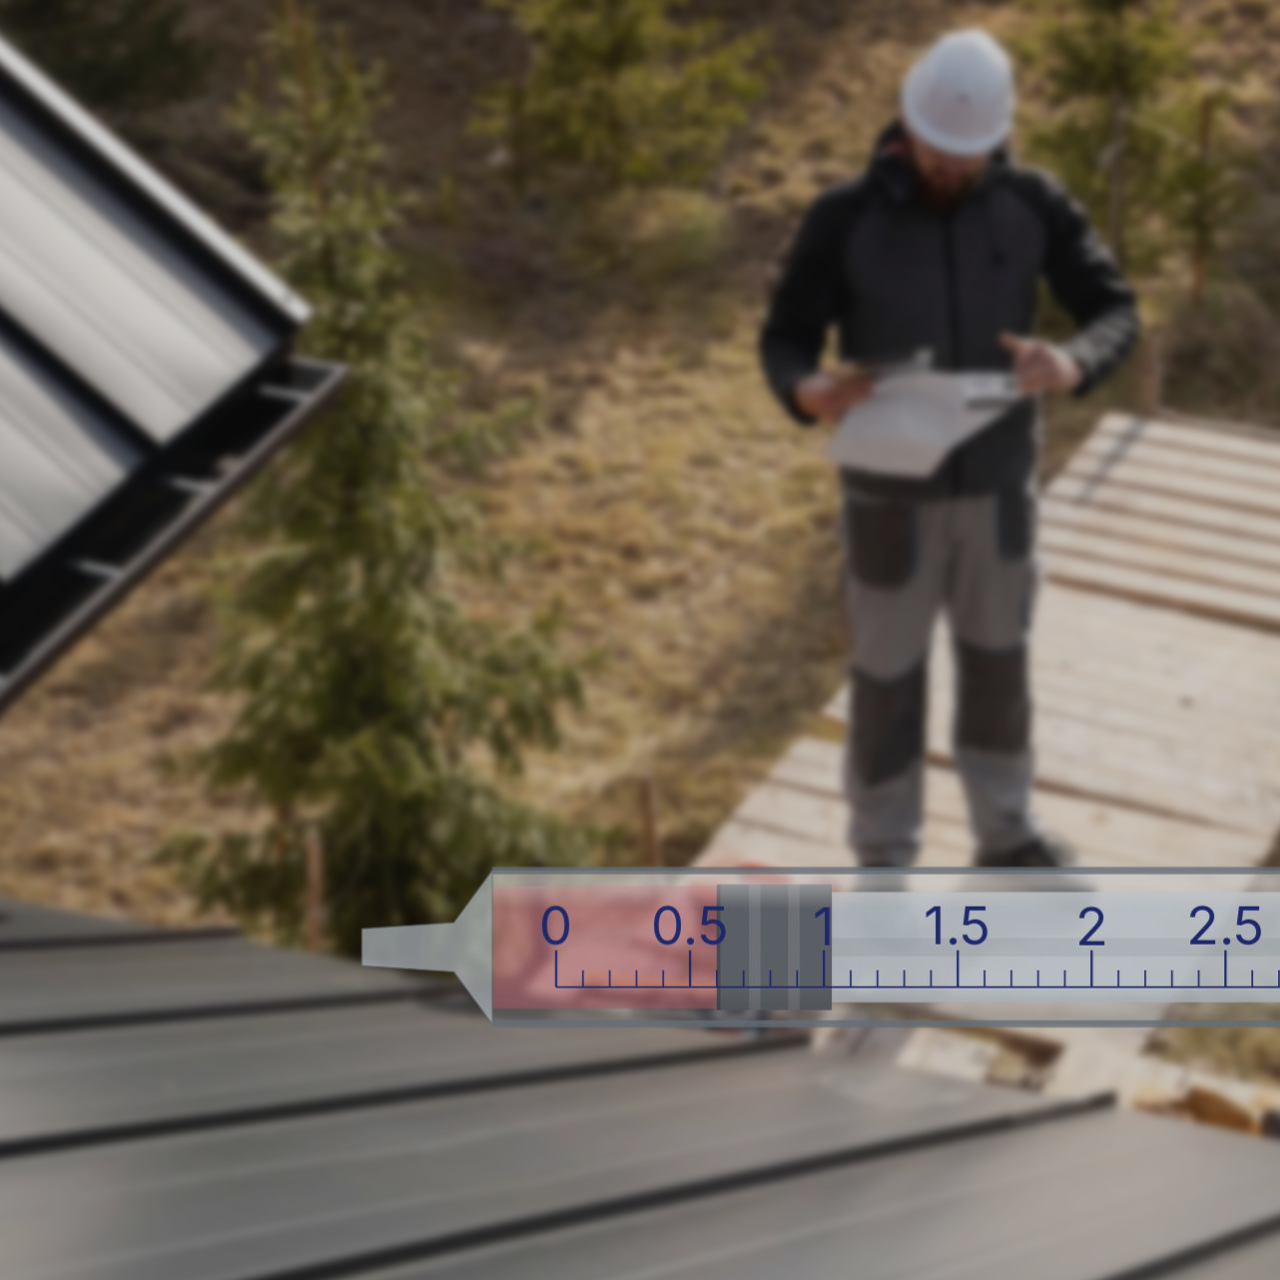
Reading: 0.6,mL
